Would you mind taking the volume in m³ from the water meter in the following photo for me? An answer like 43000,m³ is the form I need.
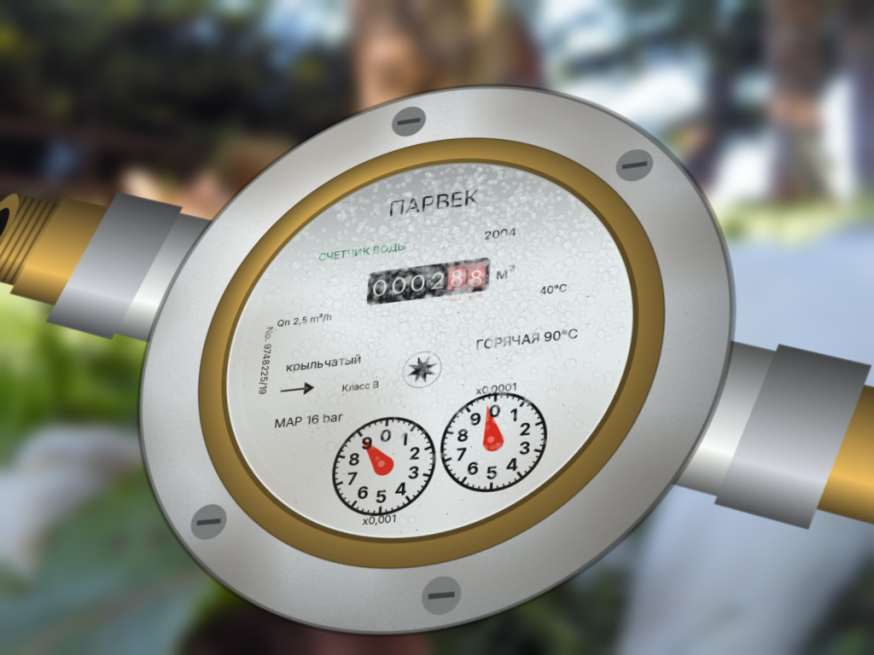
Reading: 2.8789,m³
